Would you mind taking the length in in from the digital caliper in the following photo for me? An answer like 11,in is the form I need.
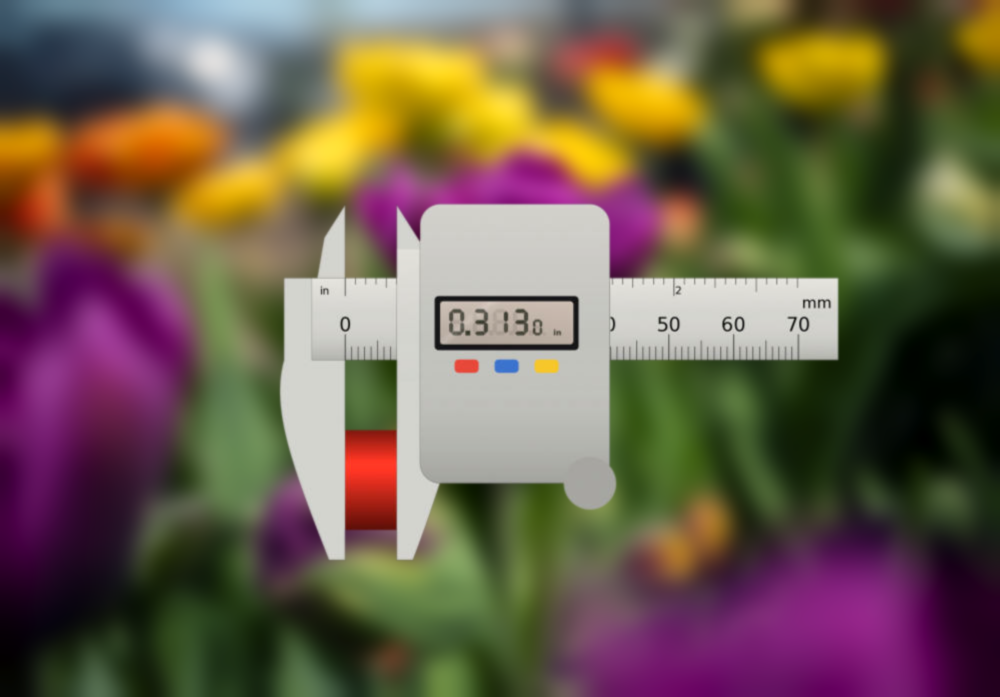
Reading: 0.3130,in
